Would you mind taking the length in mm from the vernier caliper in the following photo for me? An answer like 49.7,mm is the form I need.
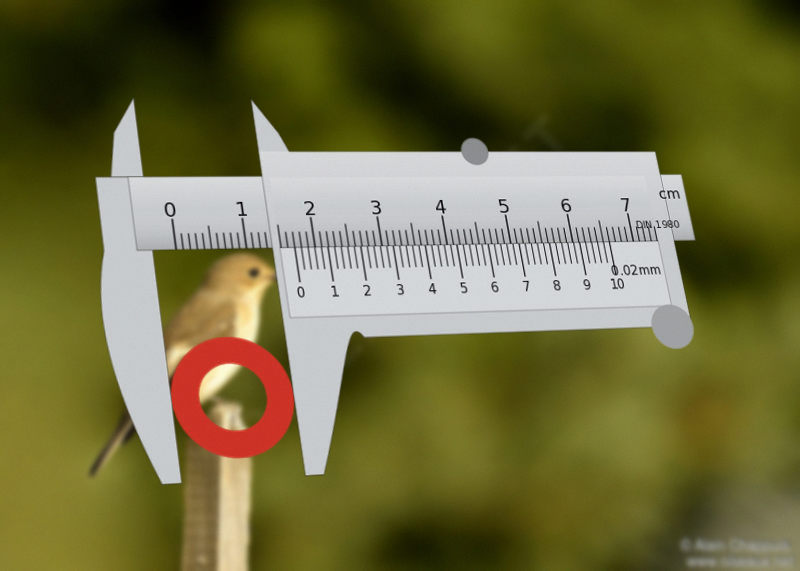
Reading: 17.0,mm
